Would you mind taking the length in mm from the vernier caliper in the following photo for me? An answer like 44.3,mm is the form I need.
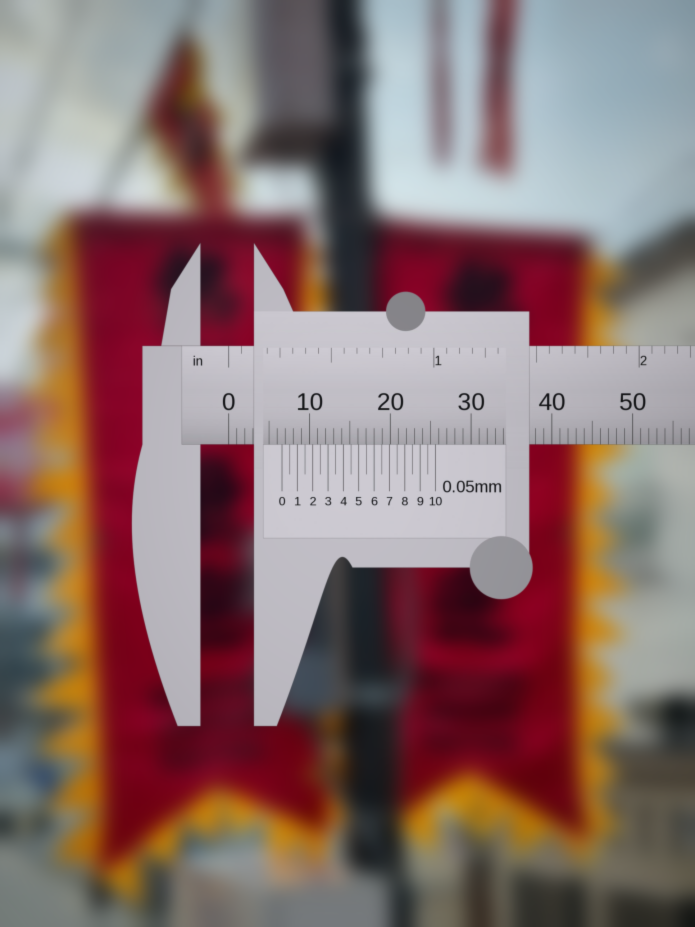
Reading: 6.6,mm
